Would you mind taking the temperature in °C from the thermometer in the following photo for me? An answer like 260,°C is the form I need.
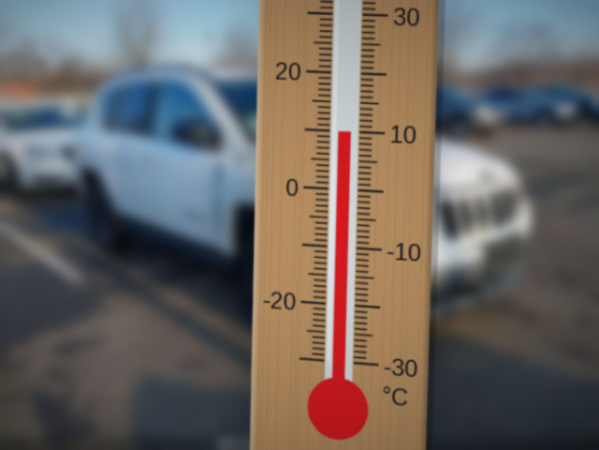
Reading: 10,°C
